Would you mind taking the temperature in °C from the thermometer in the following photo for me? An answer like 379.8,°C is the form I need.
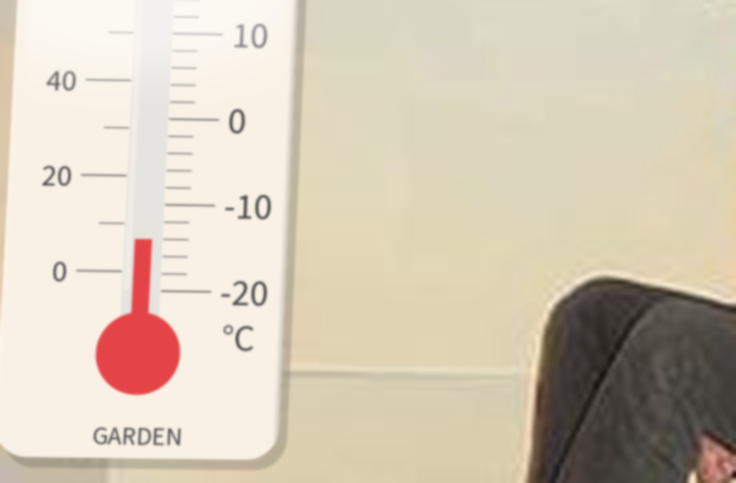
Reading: -14,°C
